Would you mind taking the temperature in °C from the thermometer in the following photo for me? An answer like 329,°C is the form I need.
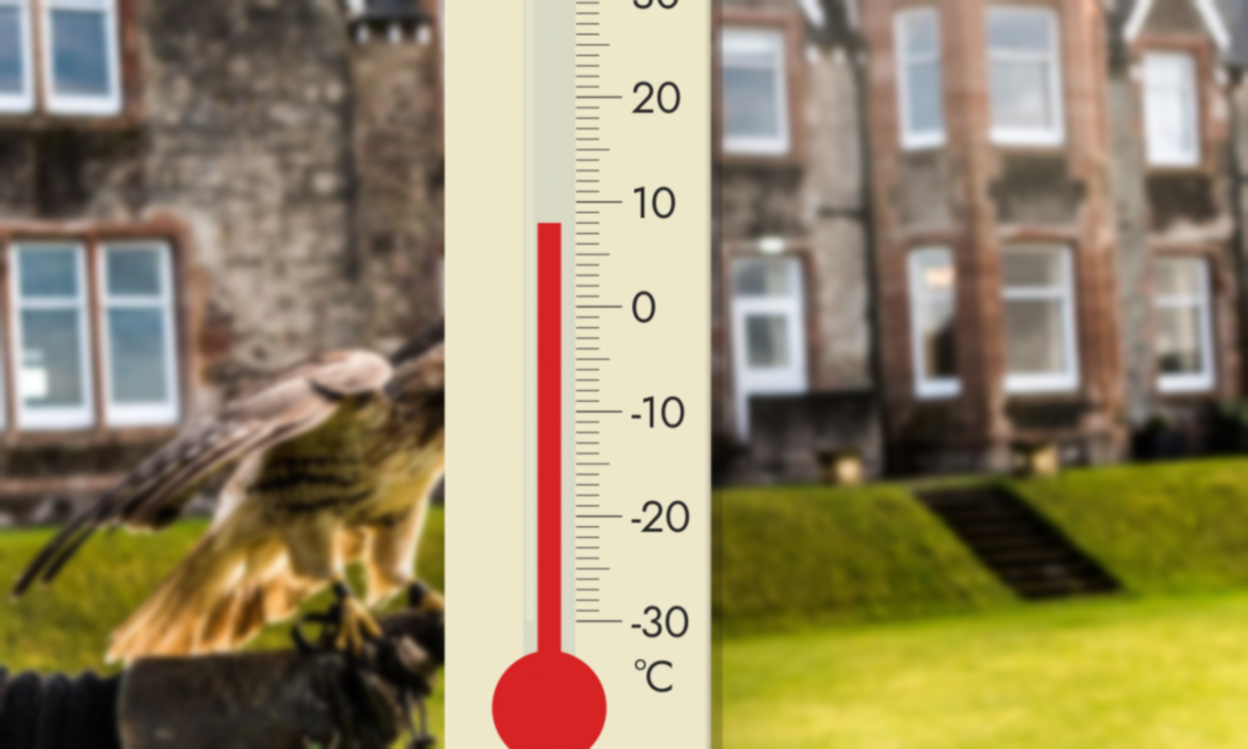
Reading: 8,°C
